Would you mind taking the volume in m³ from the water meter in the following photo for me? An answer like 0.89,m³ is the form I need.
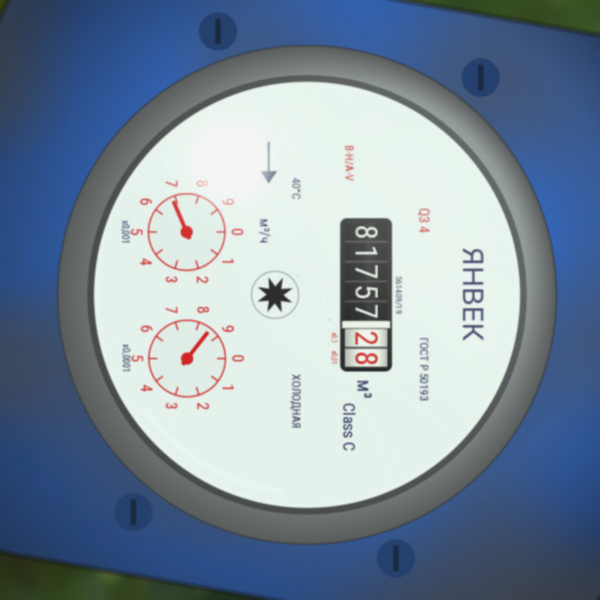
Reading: 81757.2868,m³
